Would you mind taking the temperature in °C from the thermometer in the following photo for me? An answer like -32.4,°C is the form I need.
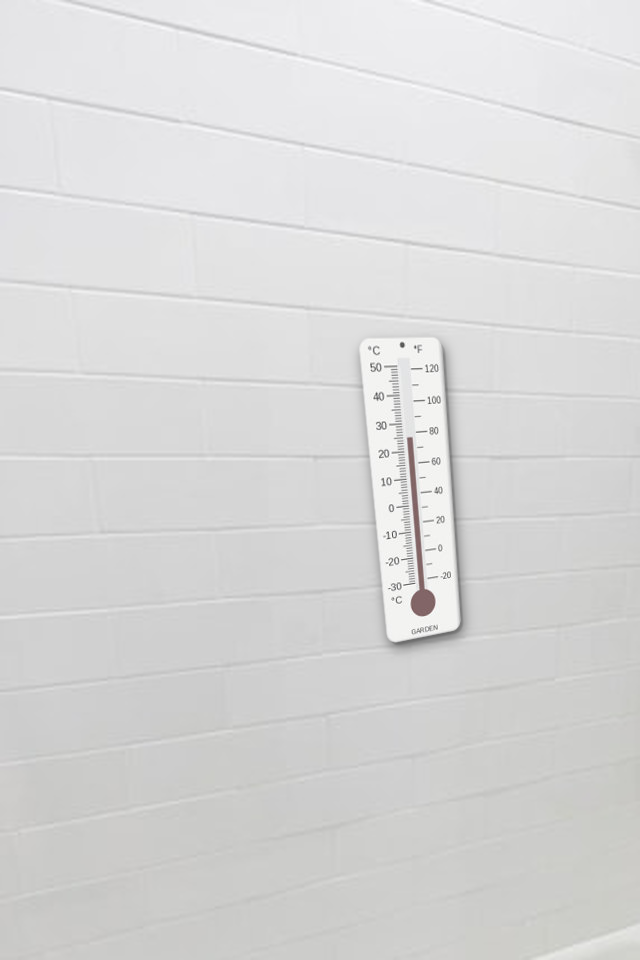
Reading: 25,°C
